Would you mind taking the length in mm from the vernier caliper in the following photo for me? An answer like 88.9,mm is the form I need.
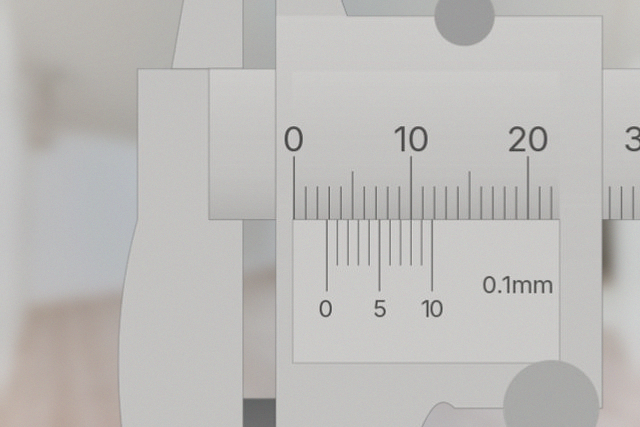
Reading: 2.8,mm
